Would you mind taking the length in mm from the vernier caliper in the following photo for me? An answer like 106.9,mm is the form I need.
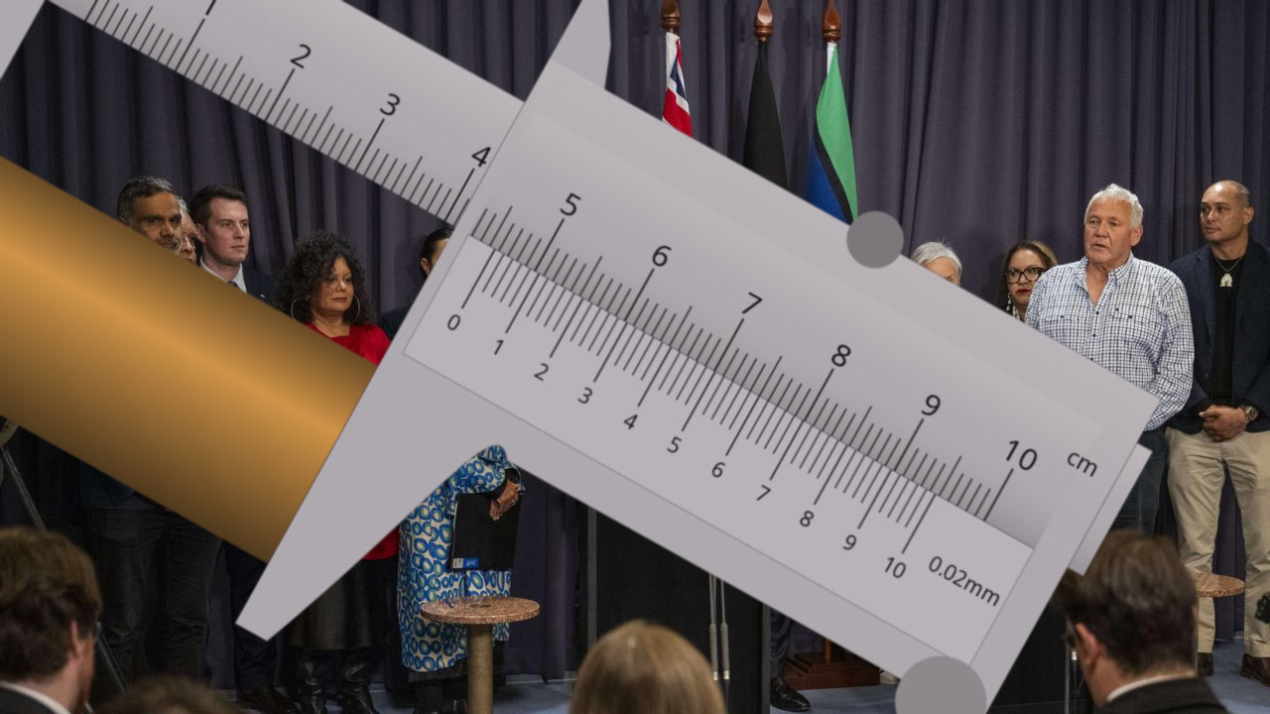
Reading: 45.6,mm
